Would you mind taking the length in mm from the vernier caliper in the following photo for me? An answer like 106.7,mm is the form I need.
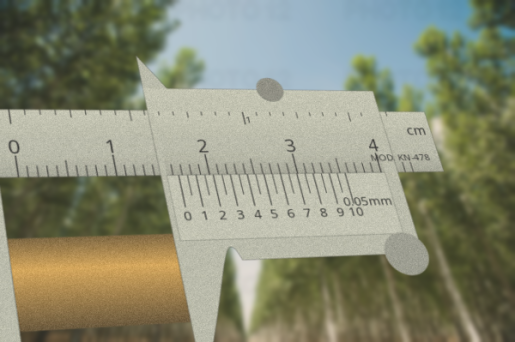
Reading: 16.6,mm
